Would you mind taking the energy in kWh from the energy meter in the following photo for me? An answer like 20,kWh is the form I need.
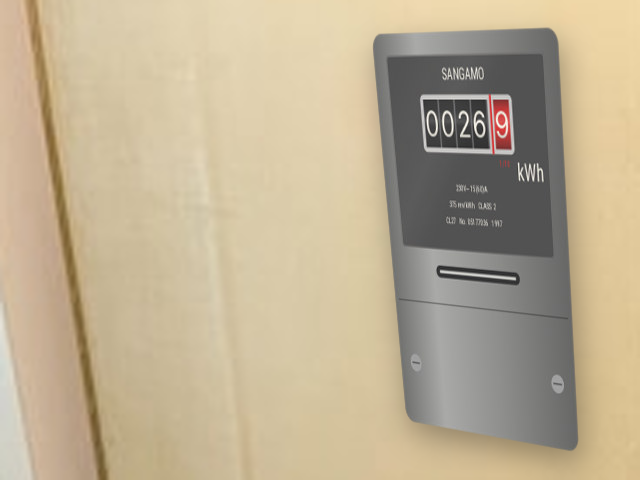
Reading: 26.9,kWh
